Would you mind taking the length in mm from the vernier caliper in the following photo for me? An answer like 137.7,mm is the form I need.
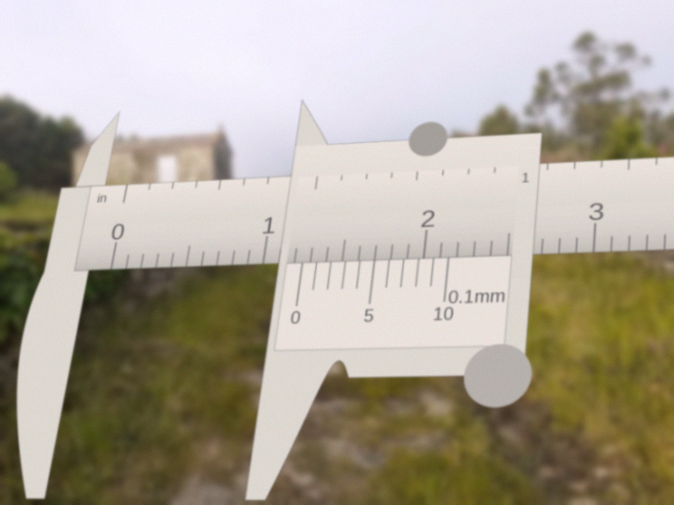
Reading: 12.5,mm
